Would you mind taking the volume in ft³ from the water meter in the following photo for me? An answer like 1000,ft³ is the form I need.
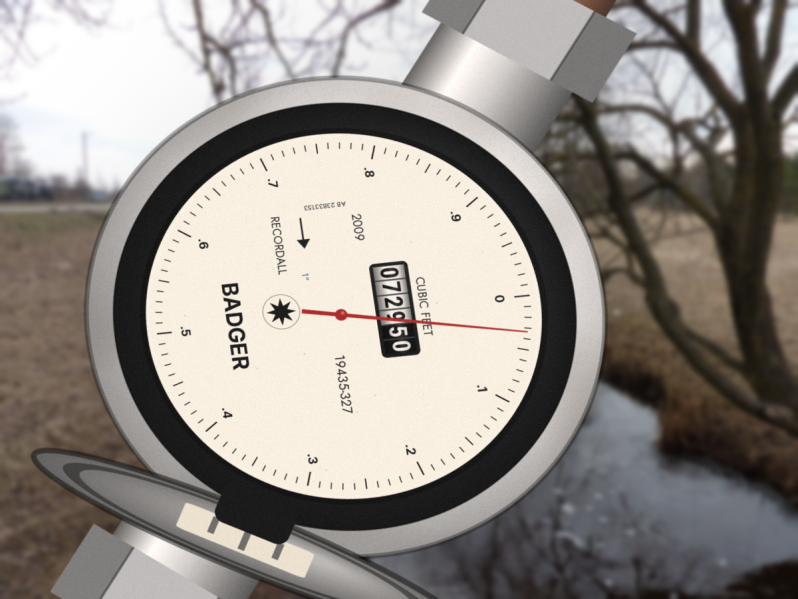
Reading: 72950.03,ft³
